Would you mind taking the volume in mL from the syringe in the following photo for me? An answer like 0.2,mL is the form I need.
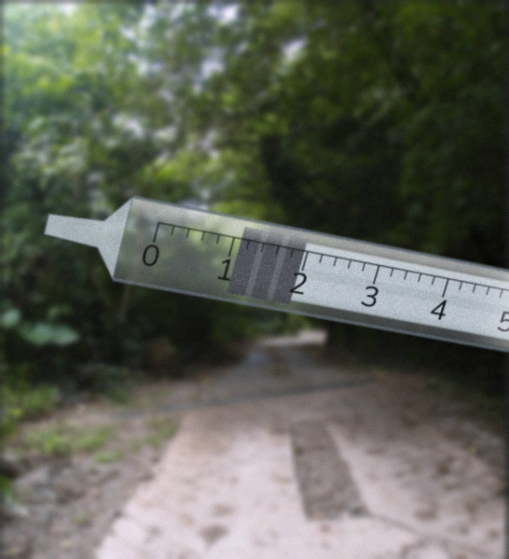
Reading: 1.1,mL
